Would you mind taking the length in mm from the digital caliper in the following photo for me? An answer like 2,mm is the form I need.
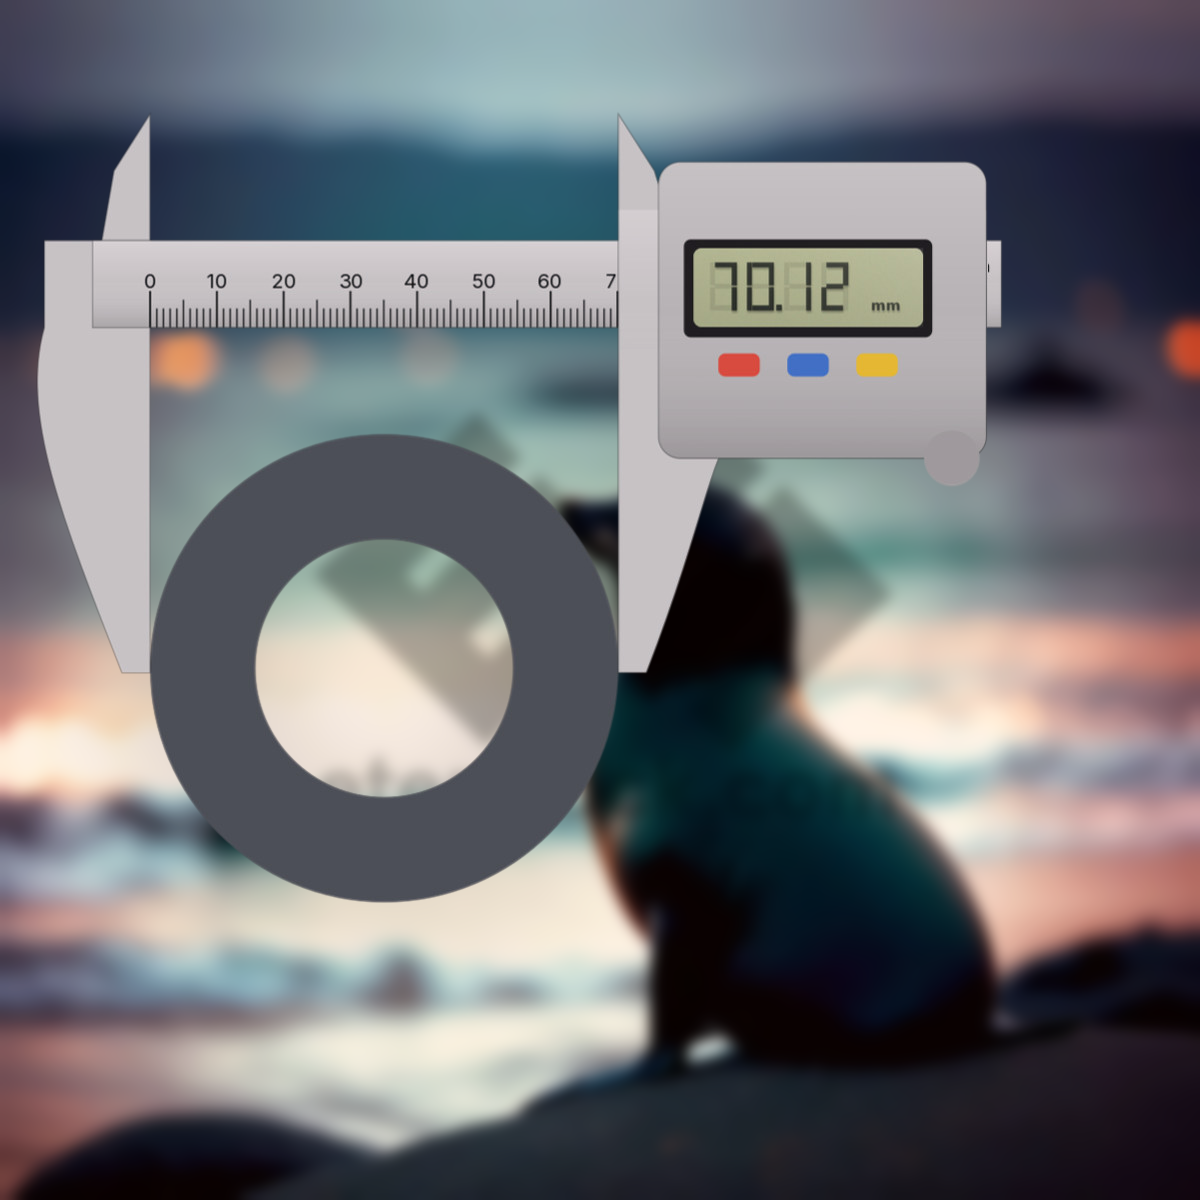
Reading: 70.12,mm
